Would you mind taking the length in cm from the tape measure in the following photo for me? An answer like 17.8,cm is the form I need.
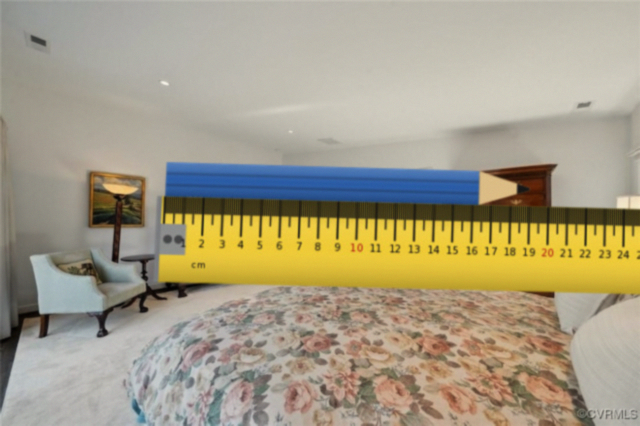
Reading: 19,cm
